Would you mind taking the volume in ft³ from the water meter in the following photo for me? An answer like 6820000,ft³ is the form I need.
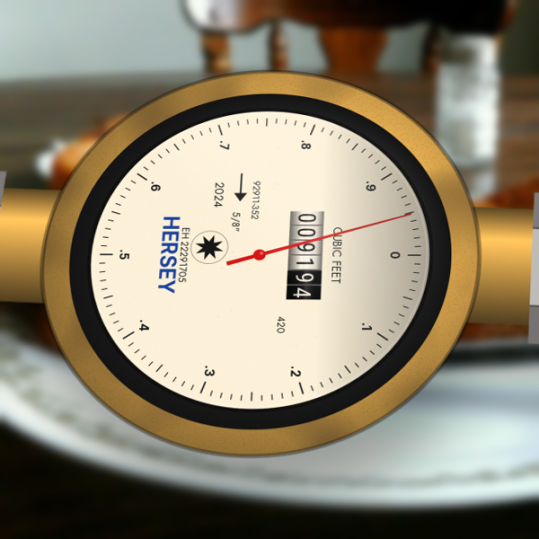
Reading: 9193.95,ft³
